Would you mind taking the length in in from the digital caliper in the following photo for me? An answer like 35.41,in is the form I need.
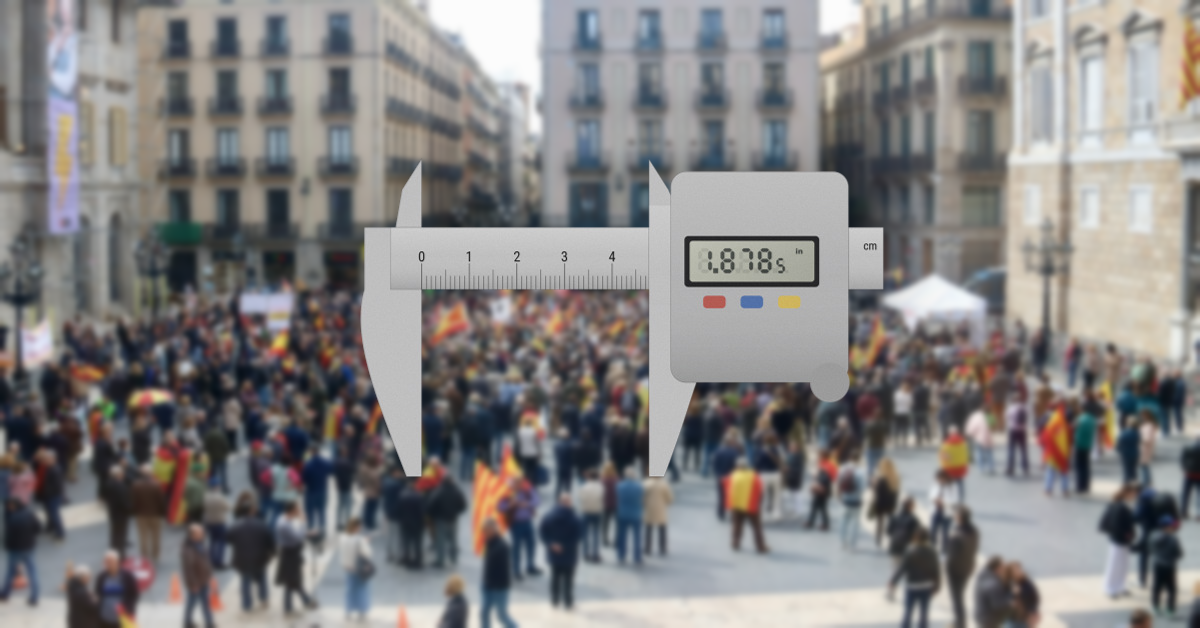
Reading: 1.8785,in
